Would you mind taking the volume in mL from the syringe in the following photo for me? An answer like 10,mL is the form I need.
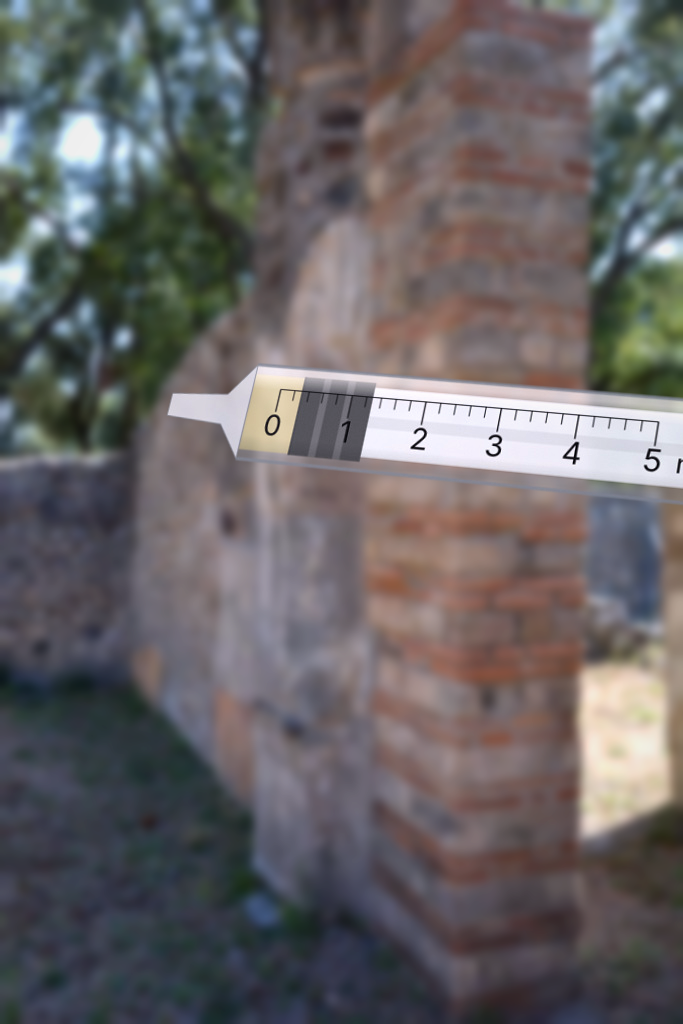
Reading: 0.3,mL
